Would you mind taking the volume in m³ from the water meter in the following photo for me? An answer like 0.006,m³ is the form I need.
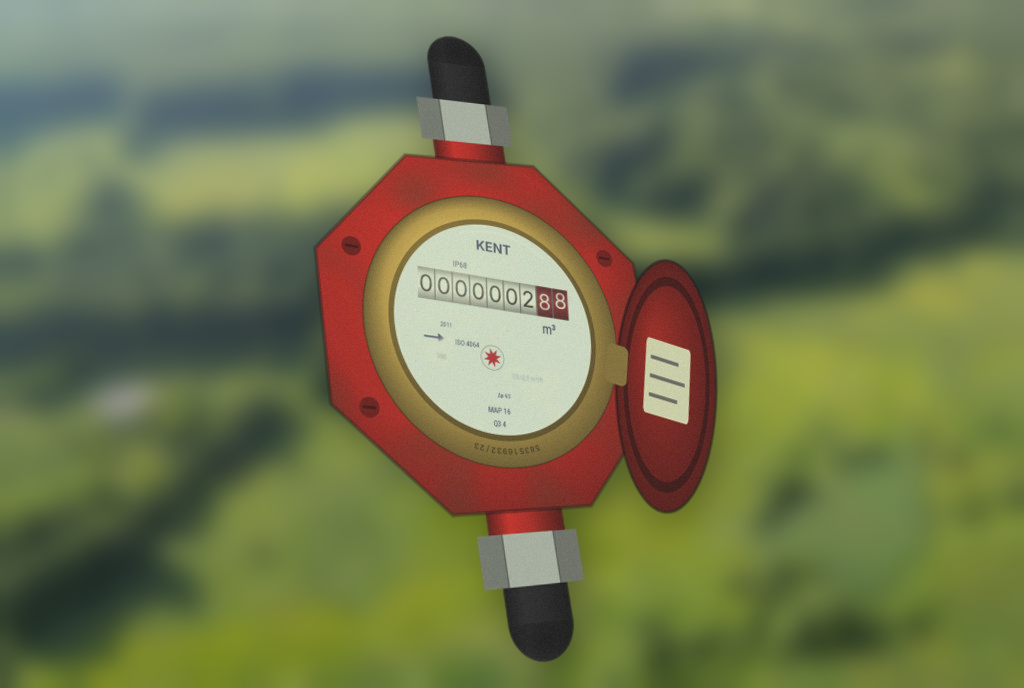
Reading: 2.88,m³
